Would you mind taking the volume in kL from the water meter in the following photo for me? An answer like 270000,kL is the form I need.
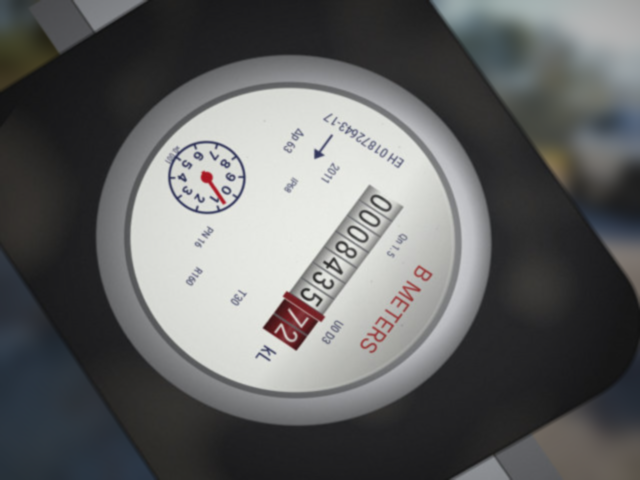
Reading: 8435.720,kL
